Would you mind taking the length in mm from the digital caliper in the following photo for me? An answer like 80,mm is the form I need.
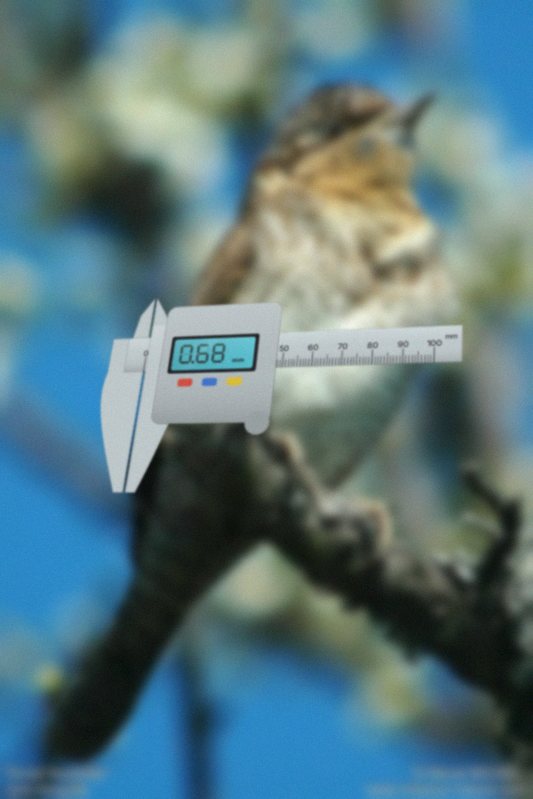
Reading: 0.68,mm
